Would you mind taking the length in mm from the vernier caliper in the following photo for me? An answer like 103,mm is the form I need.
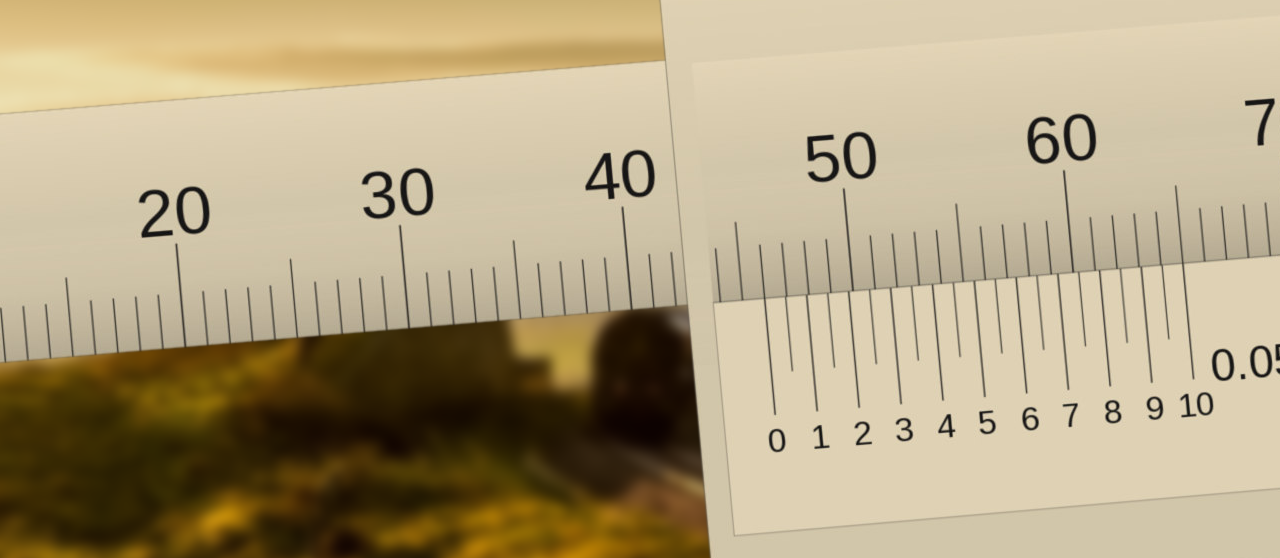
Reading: 46.0,mm
